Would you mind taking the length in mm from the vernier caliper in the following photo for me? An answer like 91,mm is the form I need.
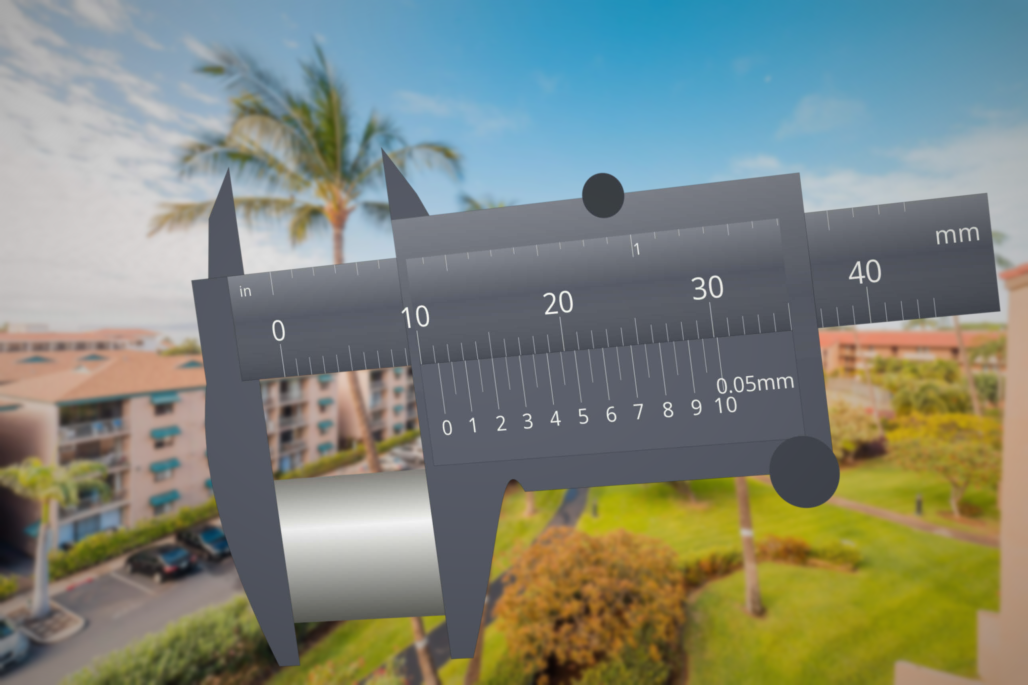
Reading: 11.2,mm
